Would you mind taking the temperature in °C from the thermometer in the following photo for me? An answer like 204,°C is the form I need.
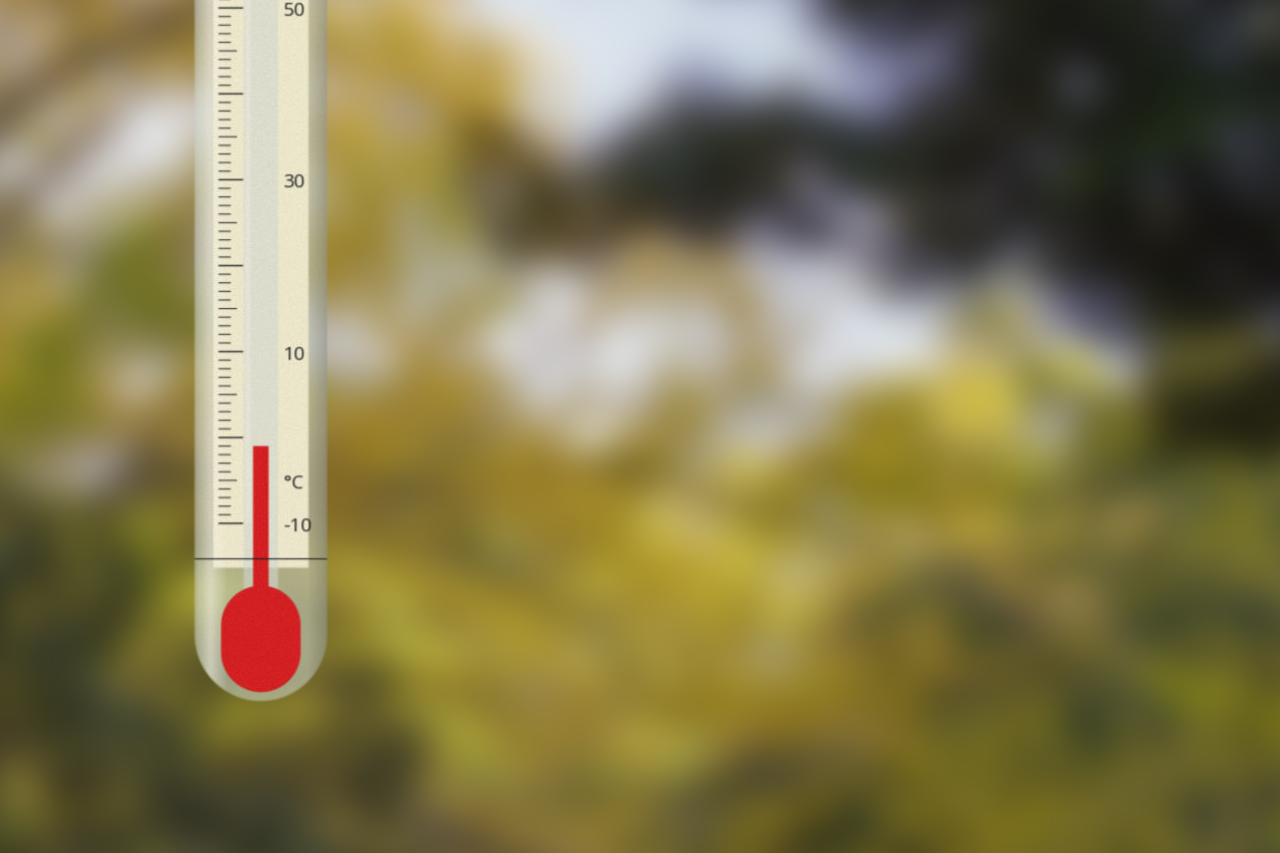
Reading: -1,°C
